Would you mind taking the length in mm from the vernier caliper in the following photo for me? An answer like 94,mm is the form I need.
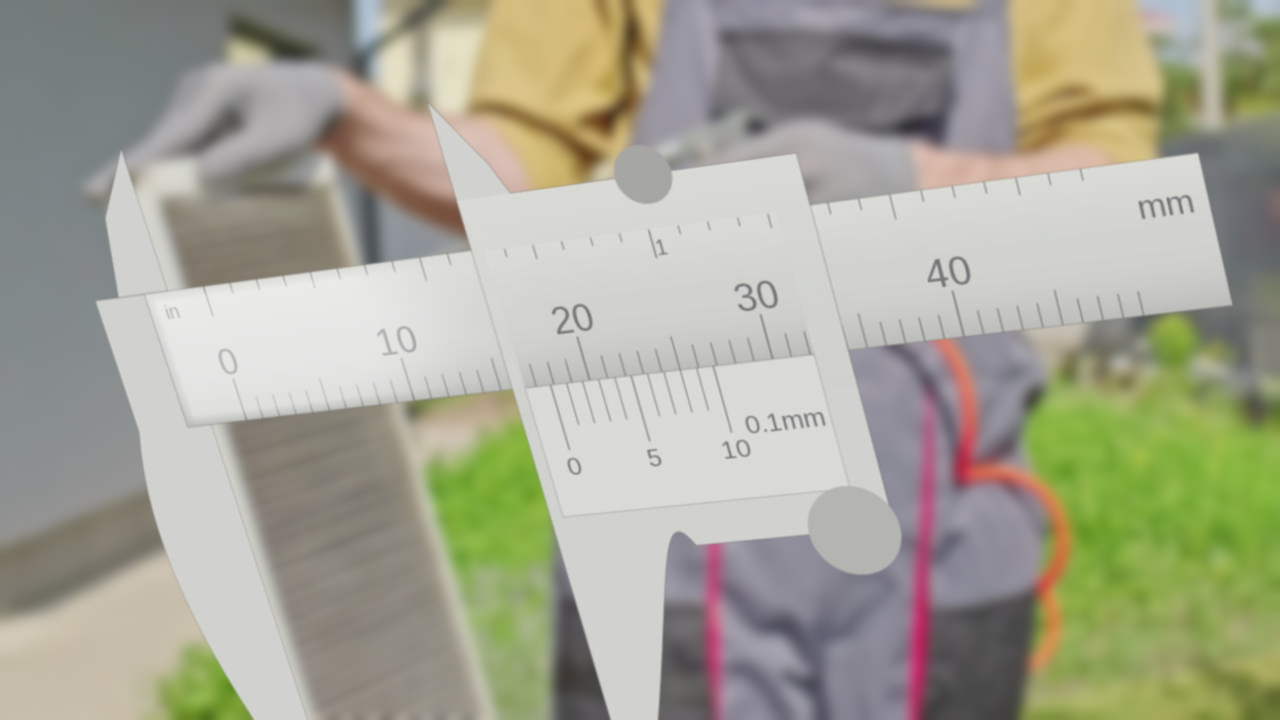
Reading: 17.8,mm
